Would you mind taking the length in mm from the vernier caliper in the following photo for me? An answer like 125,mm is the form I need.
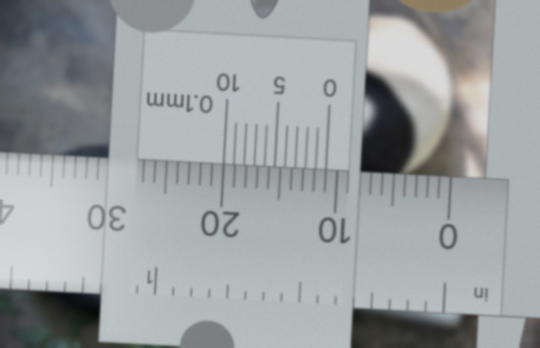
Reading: 11.0,mm
